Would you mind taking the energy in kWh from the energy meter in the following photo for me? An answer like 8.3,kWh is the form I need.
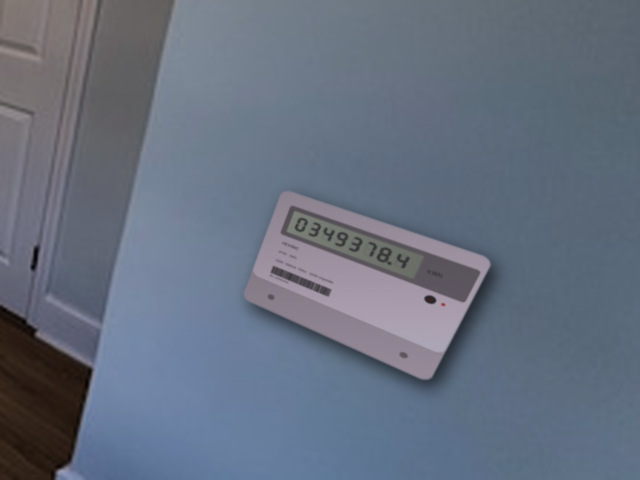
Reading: 349378.4,kWh
